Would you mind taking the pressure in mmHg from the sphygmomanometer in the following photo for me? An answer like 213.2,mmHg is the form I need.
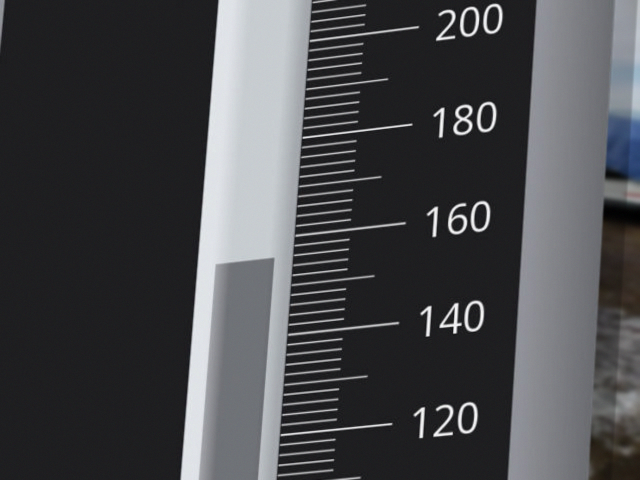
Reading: 156,mmHg
